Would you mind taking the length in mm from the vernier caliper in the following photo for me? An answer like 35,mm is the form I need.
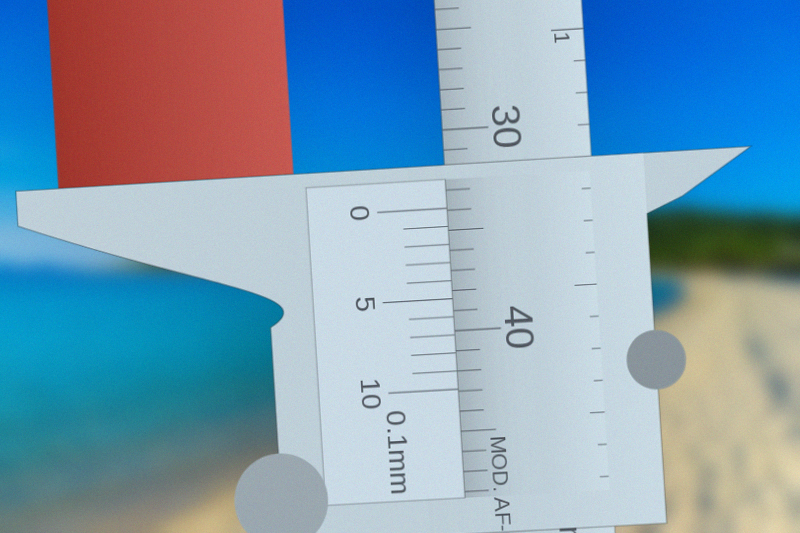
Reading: 33.9,mm
